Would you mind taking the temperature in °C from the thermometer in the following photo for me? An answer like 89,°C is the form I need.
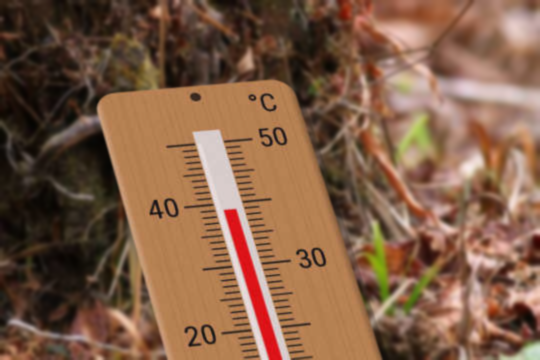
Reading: 39,°C
